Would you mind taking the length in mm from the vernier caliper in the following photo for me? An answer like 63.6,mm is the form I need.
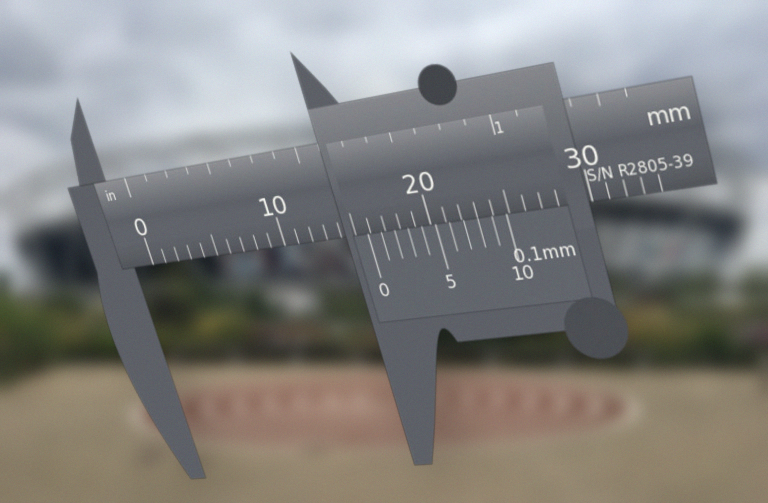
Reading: 15.8,mm
